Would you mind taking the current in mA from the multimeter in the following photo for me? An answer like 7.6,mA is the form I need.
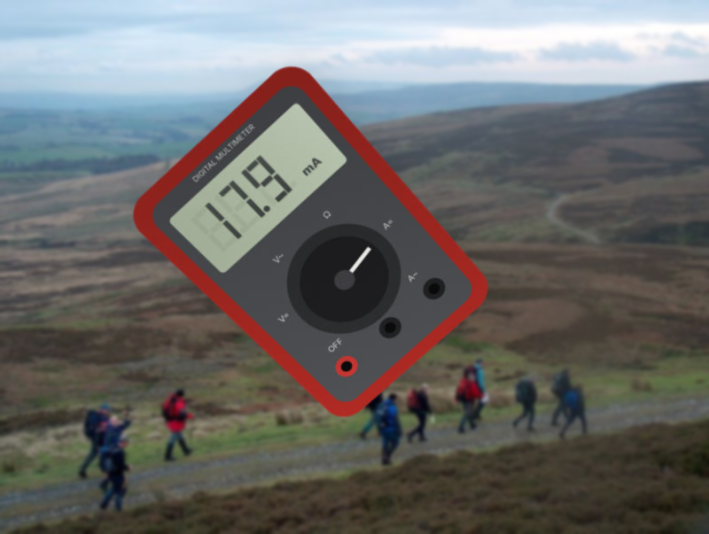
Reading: 17.9,mA
